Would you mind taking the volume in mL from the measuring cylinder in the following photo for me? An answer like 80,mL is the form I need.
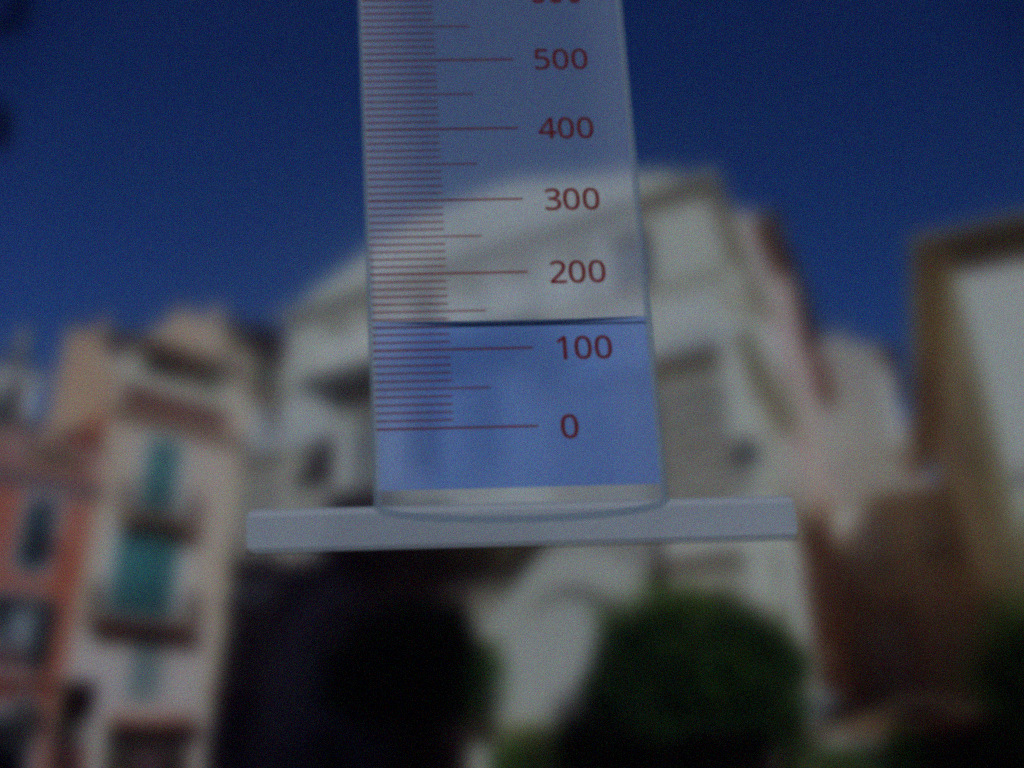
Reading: 130,mL
